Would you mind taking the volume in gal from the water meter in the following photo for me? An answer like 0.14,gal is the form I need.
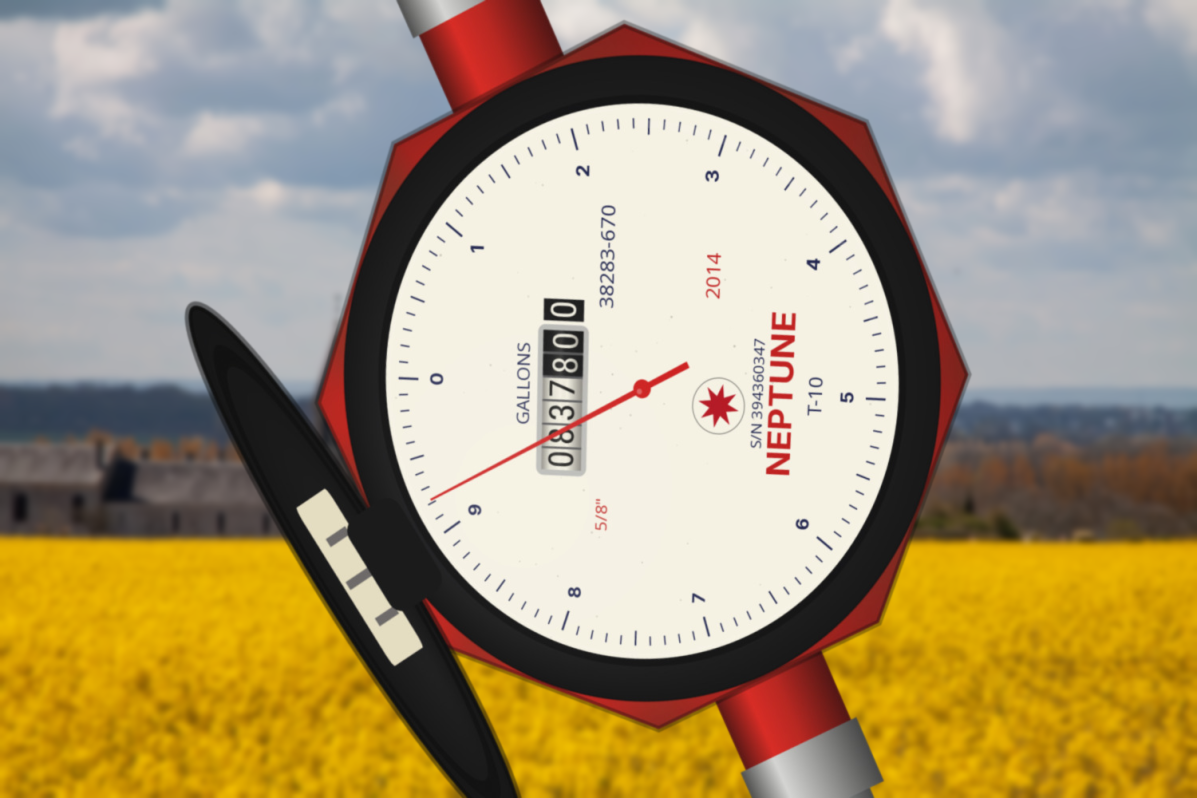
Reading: 837799.2,gal
